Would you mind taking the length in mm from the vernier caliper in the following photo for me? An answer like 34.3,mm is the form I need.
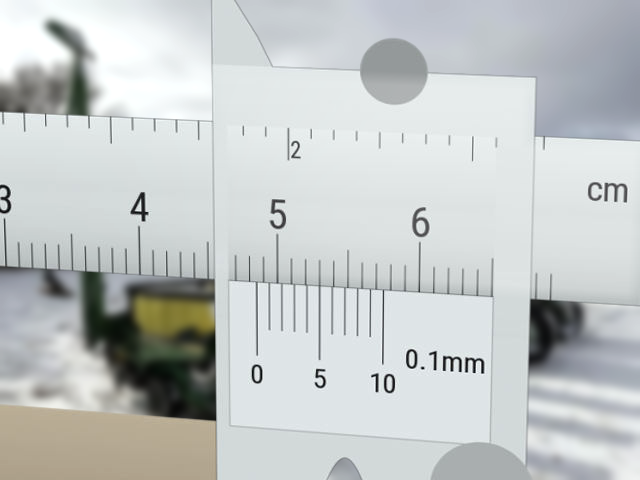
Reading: 48.5,mm
